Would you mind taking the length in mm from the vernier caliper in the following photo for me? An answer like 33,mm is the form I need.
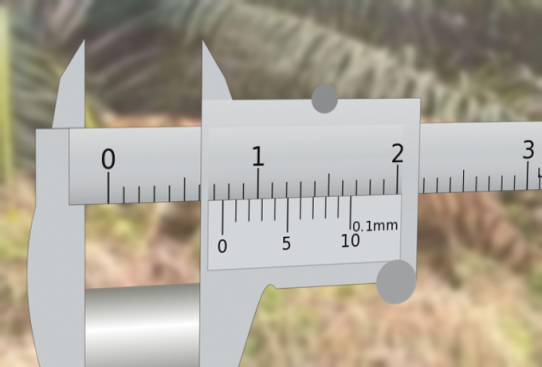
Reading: 7.6,mm
